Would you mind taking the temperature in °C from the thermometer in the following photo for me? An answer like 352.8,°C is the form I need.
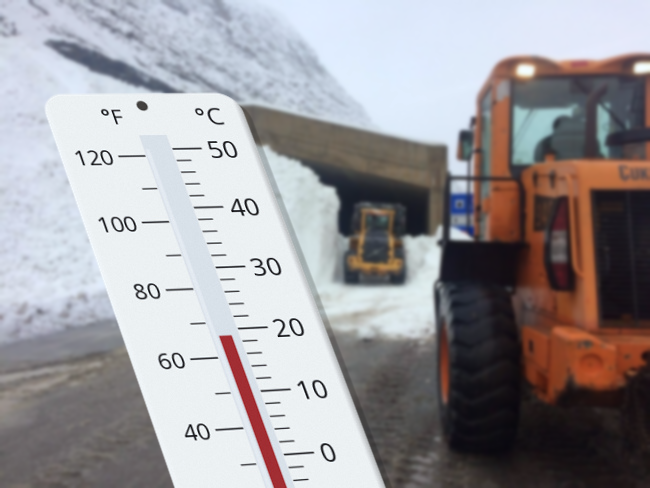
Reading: 19,°C
